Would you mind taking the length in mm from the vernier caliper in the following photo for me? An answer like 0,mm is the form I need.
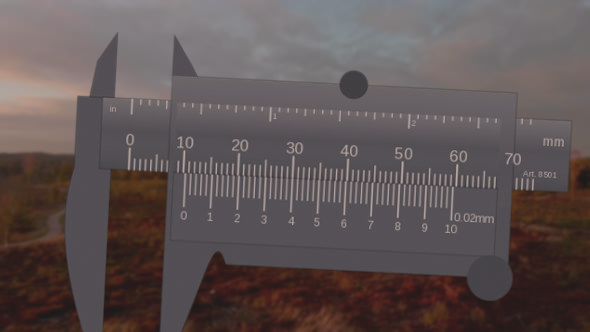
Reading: 10.4,mm
